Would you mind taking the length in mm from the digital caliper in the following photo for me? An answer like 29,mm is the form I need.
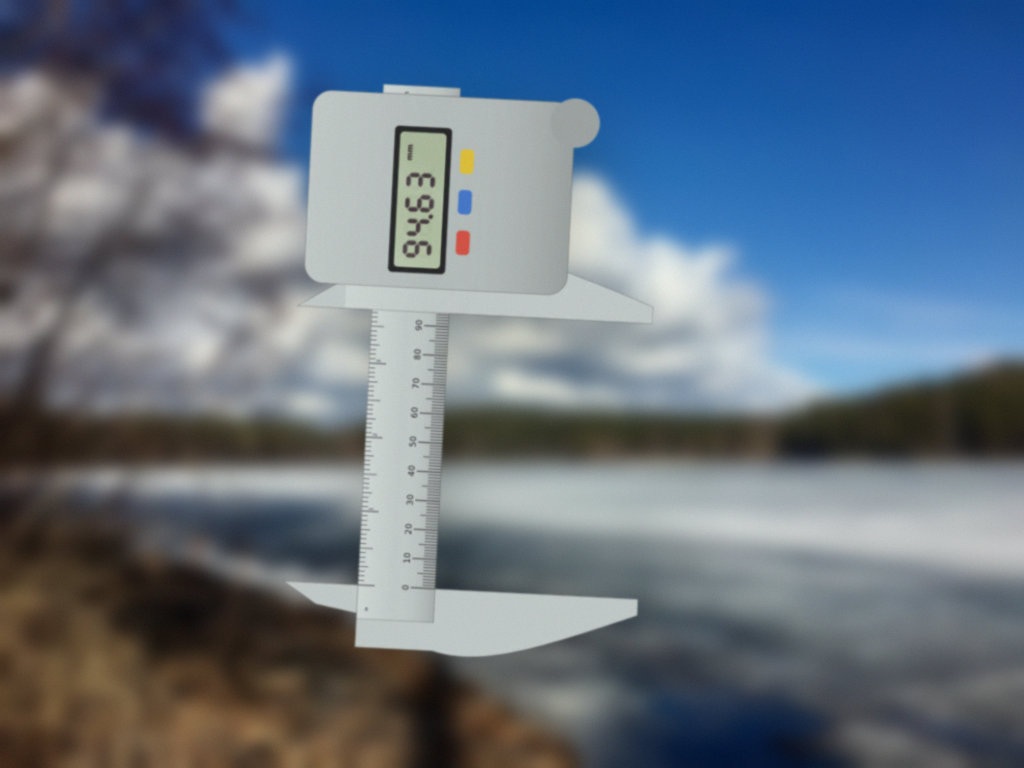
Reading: 94.63,mm
